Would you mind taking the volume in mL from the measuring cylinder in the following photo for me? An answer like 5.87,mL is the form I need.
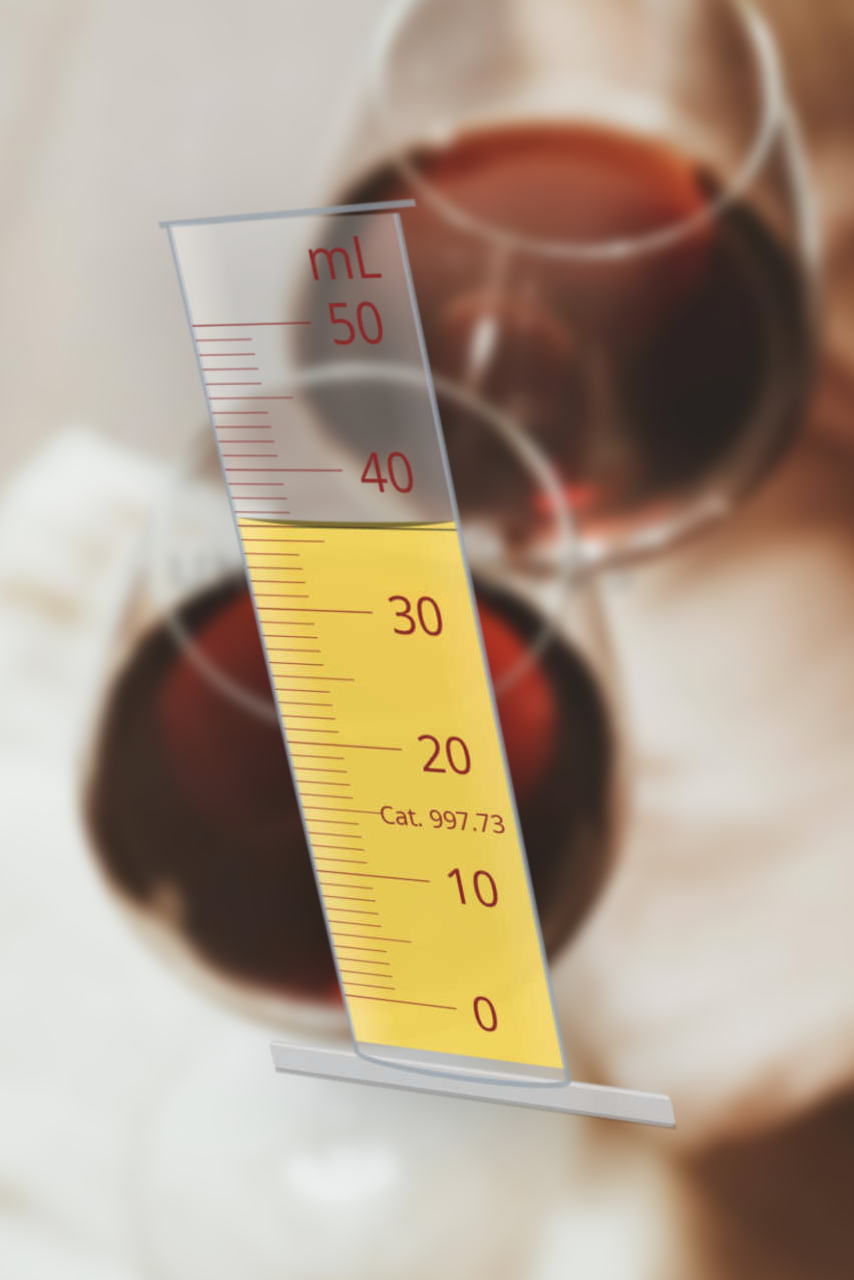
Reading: 36,mL
